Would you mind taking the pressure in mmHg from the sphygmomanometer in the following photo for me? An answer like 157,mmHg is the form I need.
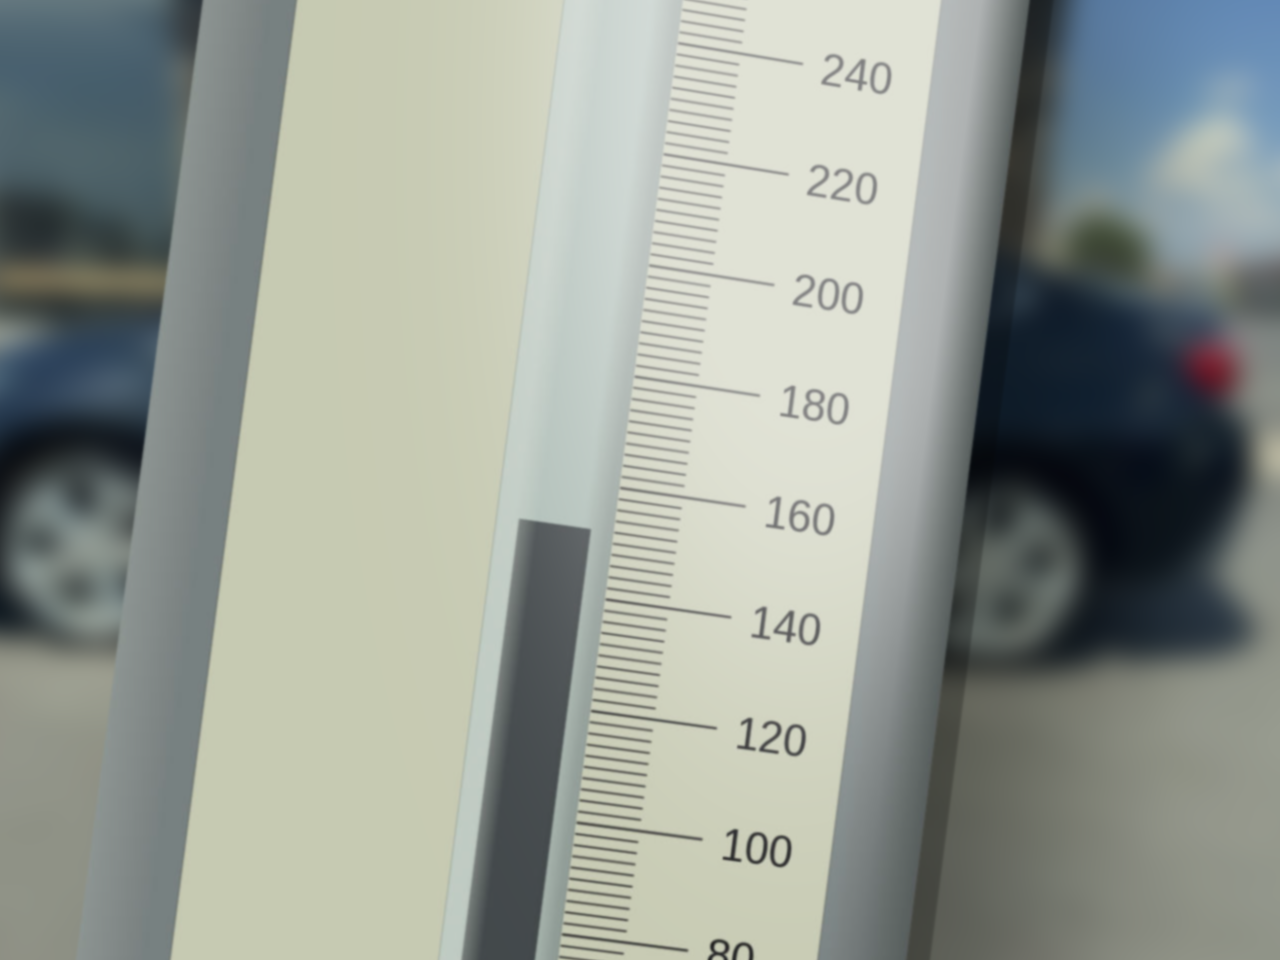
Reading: 152,mmHg
